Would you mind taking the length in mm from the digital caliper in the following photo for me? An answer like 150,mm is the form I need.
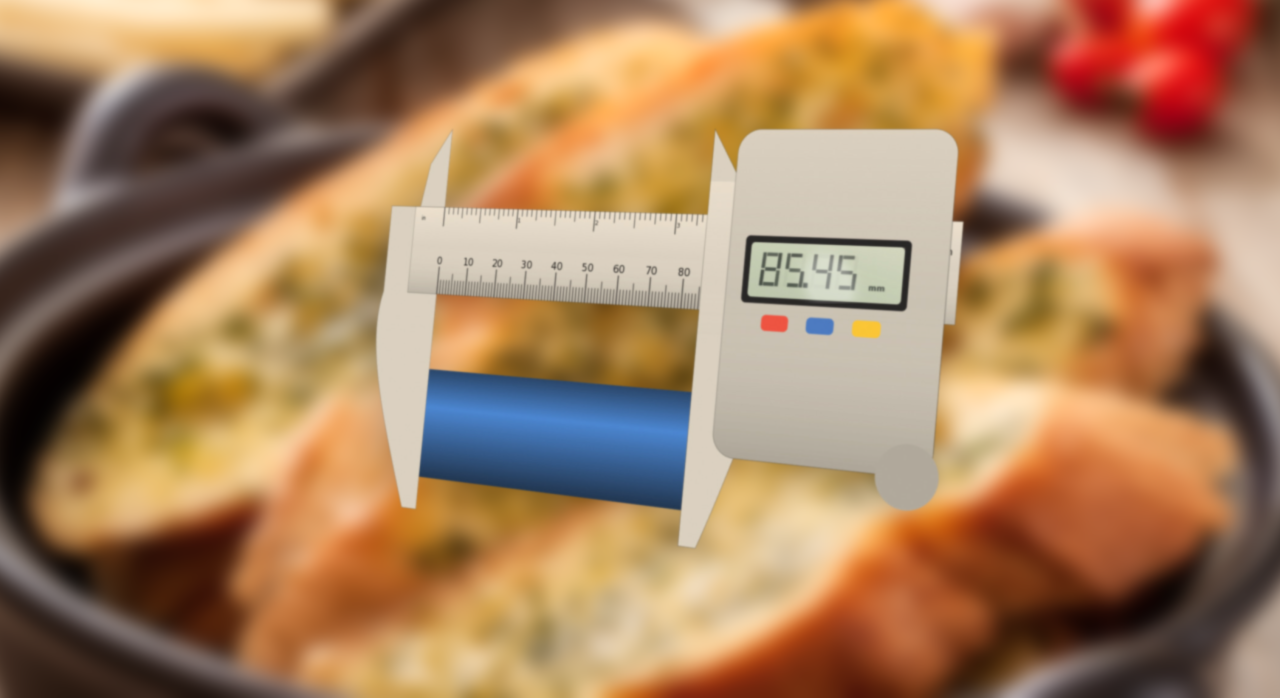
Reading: 85.45,mm
